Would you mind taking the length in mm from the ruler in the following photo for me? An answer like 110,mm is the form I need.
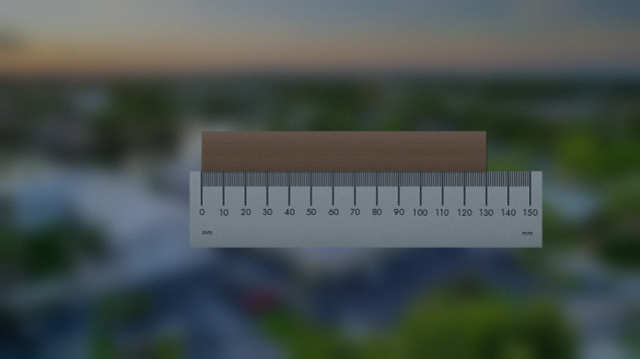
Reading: 130,mm
